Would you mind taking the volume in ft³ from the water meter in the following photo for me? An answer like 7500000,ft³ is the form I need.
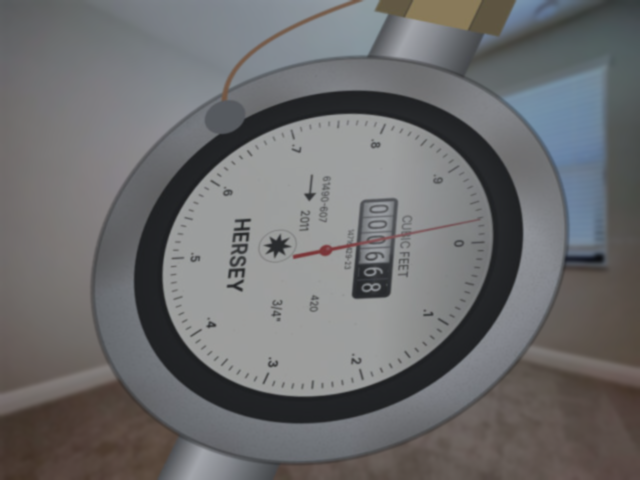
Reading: 667.97,ft³
